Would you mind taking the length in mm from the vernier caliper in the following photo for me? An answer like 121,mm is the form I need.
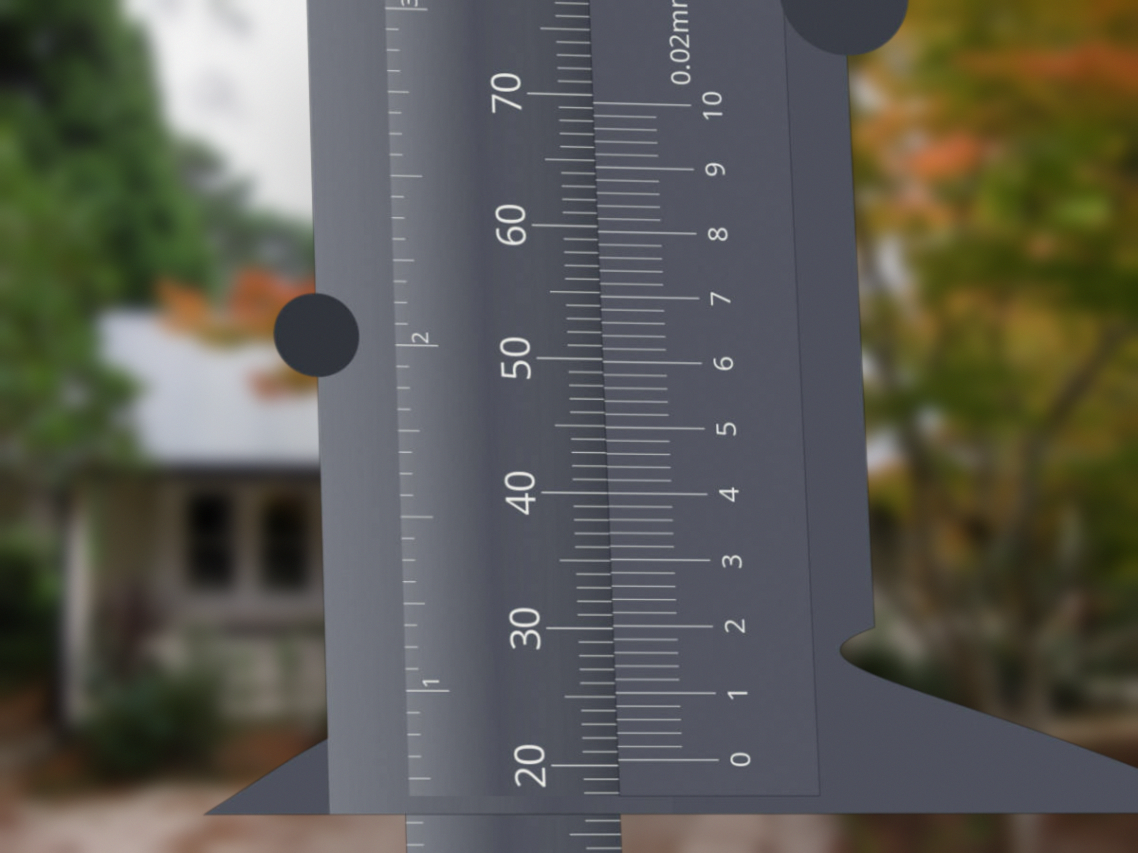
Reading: 20.4,mm
